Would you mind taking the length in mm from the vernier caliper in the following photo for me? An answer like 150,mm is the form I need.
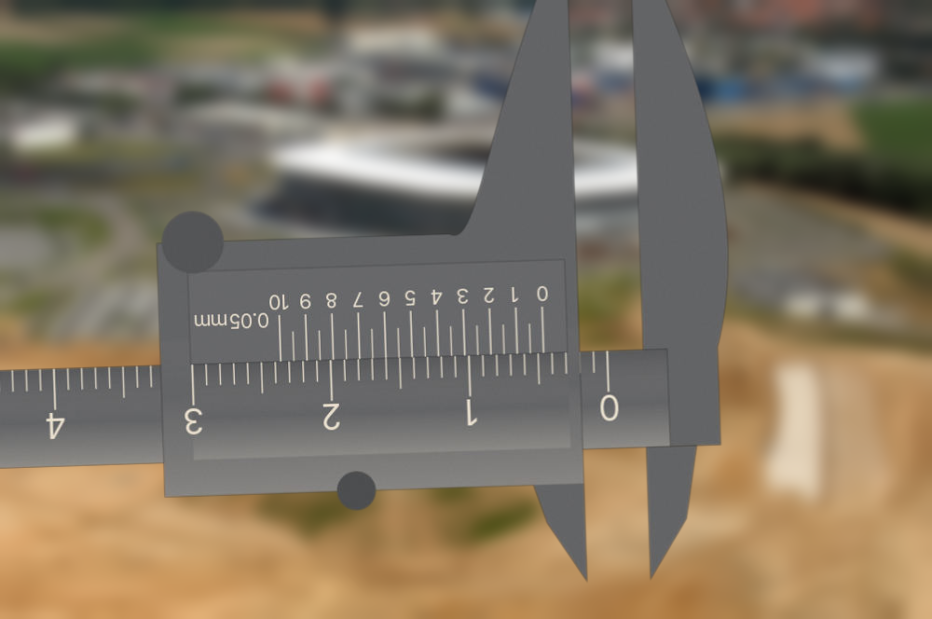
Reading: 4.6,mm
